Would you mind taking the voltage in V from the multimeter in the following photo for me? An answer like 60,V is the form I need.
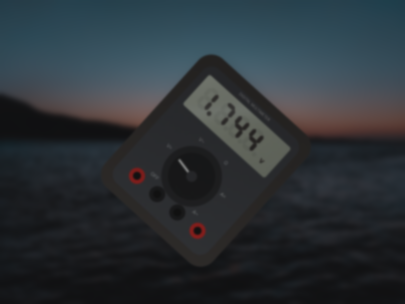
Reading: 1.744,V
